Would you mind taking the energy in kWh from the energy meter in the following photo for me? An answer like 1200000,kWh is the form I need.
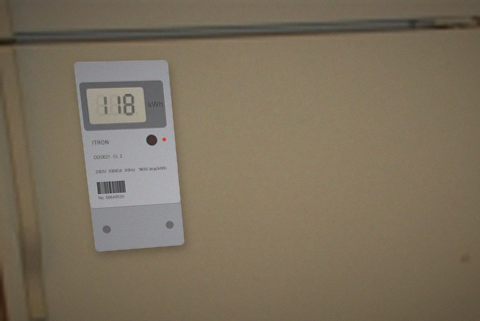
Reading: 118,kWh
